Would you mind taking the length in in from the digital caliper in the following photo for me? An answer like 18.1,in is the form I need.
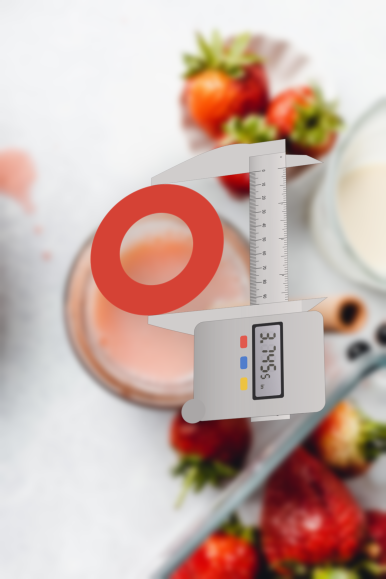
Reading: 3.7455,in
